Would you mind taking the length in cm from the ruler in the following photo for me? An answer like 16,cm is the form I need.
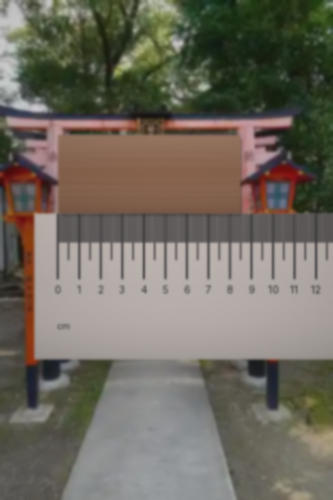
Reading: 8.5,cm
